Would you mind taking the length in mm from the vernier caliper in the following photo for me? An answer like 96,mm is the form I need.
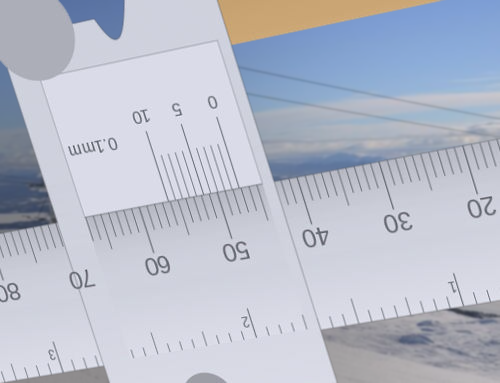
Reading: 47.2,mm
